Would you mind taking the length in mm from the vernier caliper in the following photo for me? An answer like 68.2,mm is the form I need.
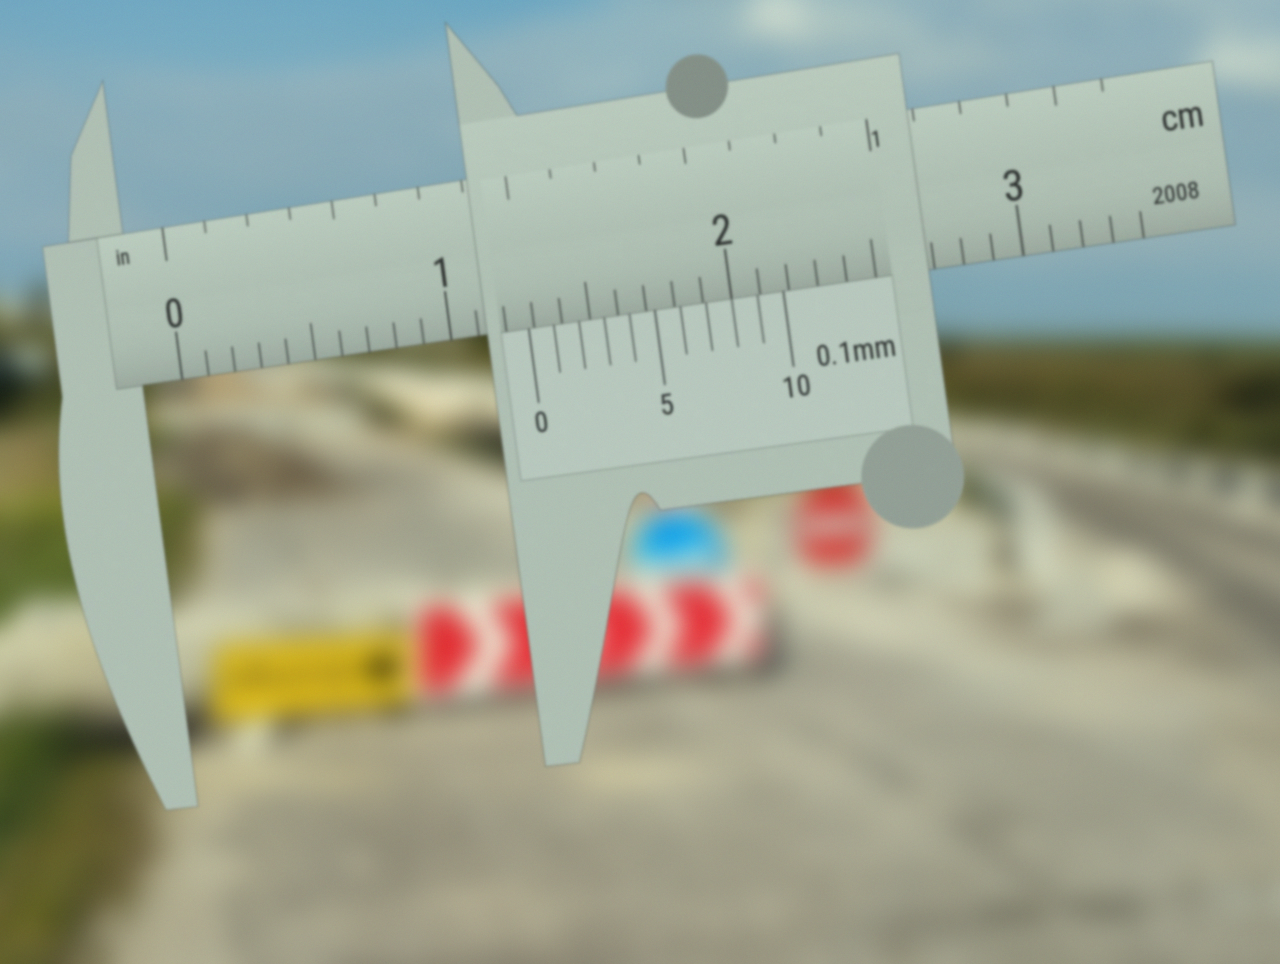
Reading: 12.8,mm
